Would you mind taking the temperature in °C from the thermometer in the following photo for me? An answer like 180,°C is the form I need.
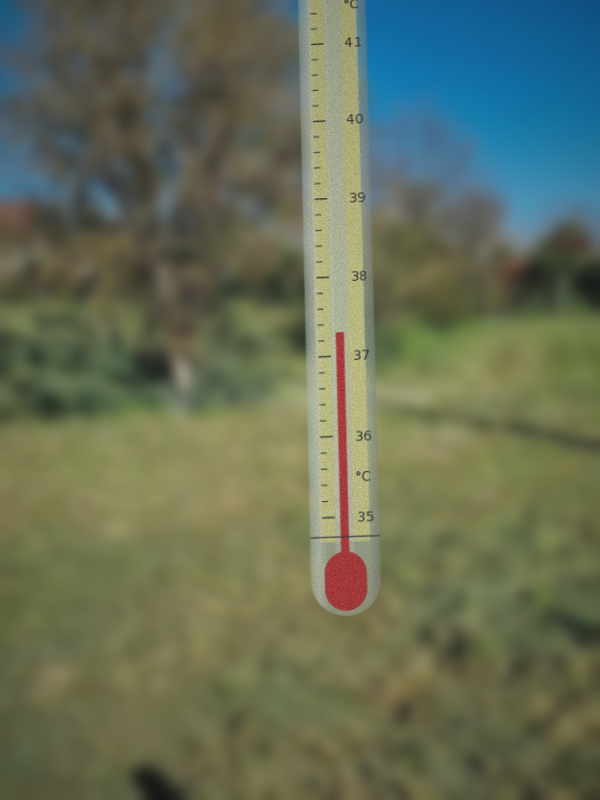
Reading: 37.3,°C
